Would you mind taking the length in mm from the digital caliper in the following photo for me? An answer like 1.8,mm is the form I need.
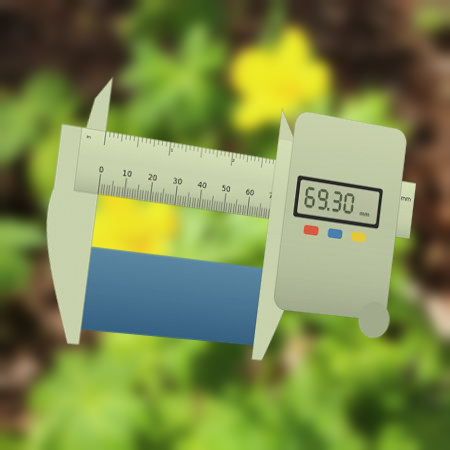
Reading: 69.30,mm
